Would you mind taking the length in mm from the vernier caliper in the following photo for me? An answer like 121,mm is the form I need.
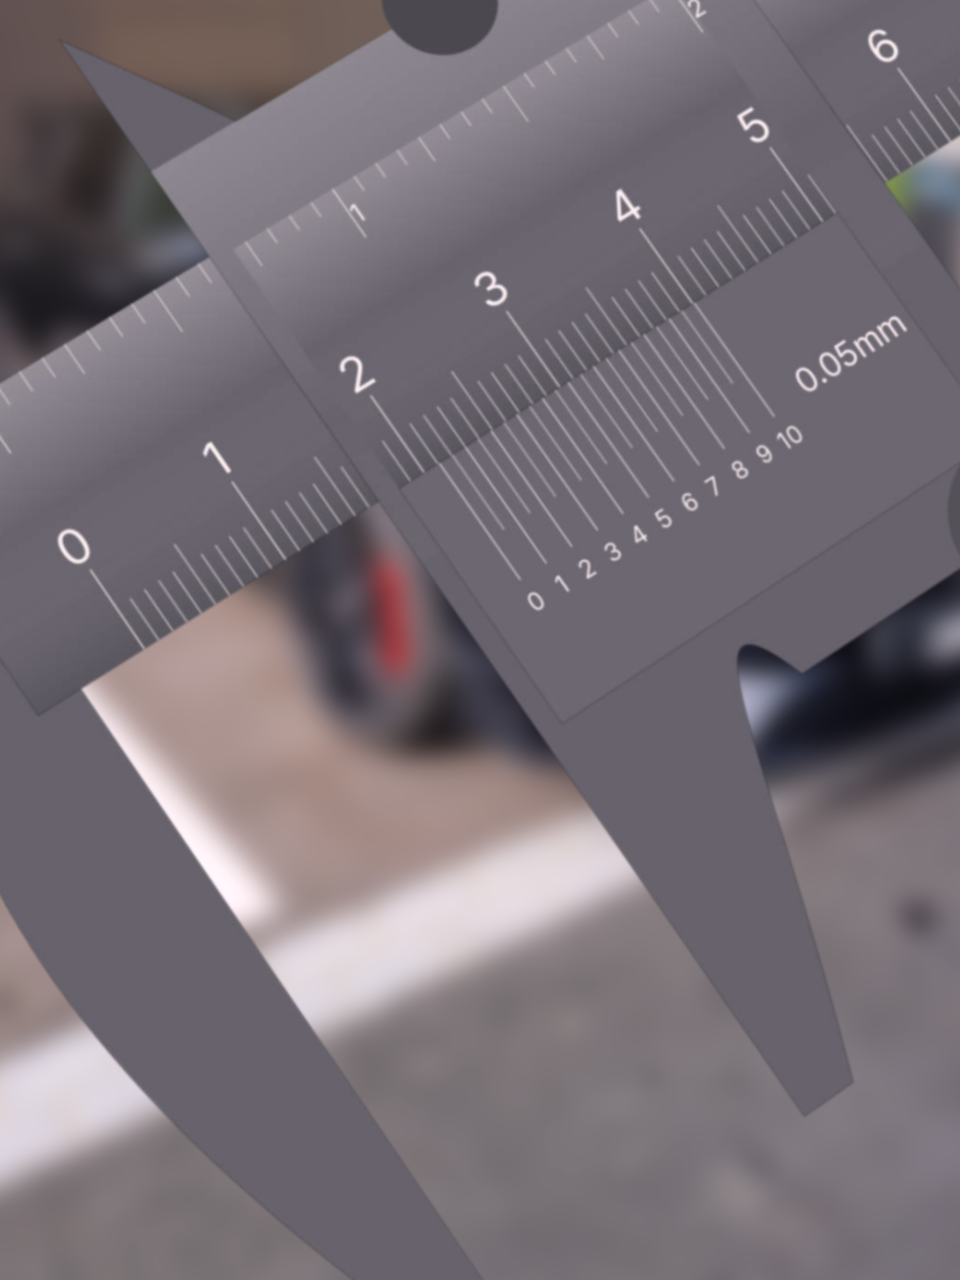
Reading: 21.1,mm
